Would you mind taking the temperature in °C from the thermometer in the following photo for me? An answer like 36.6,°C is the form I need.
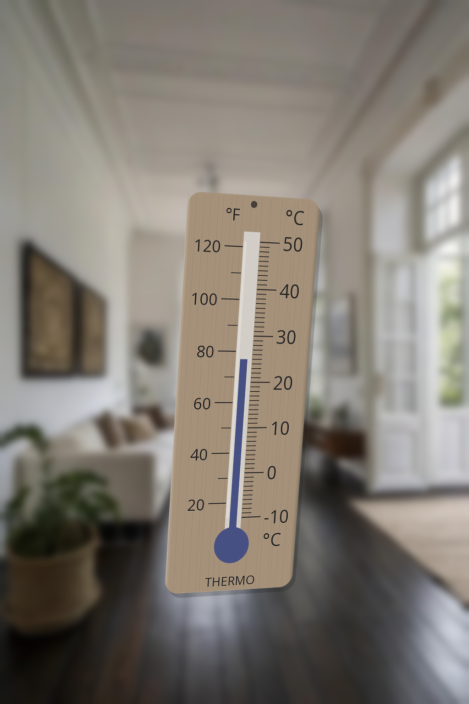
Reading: 25,°C
